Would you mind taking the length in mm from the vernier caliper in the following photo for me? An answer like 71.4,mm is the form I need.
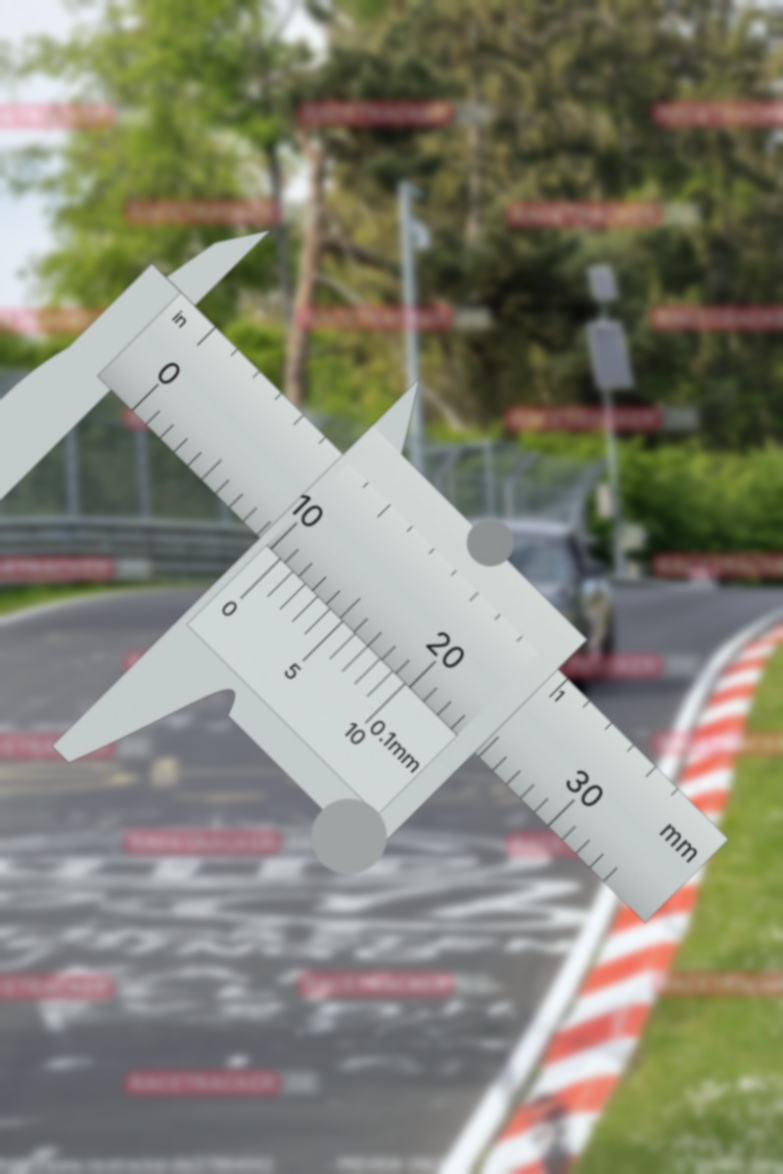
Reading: 10.7,mm
